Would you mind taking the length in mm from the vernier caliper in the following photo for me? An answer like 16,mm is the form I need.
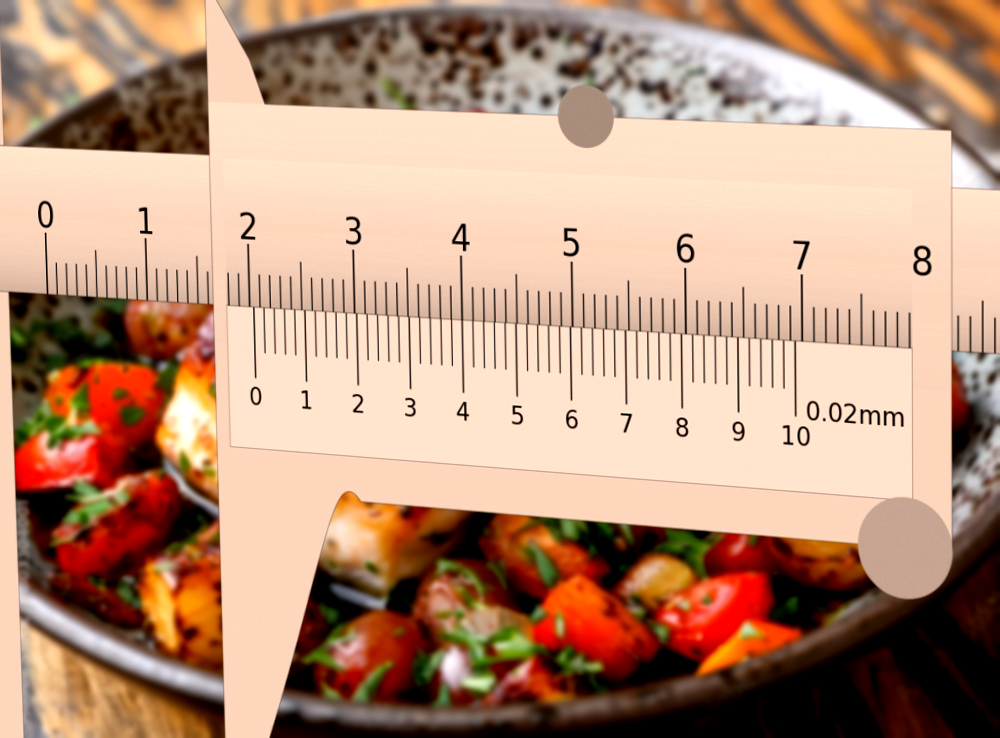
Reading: 20.4,mm
